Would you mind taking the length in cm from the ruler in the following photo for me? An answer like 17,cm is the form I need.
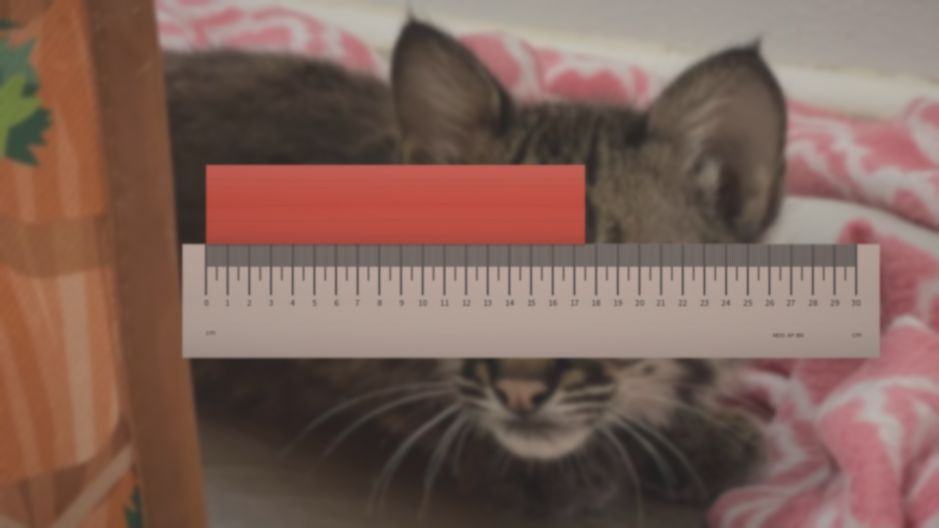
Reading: 17.5,cm
